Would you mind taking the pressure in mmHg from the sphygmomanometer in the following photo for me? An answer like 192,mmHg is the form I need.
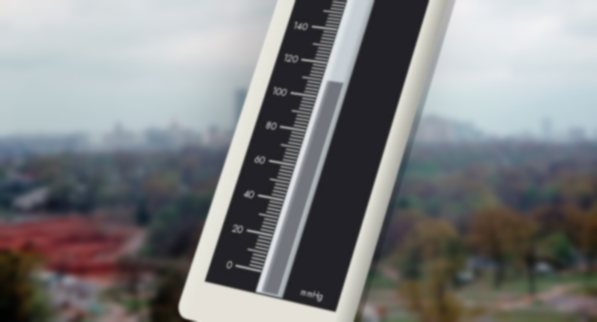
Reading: 110,mmHg
